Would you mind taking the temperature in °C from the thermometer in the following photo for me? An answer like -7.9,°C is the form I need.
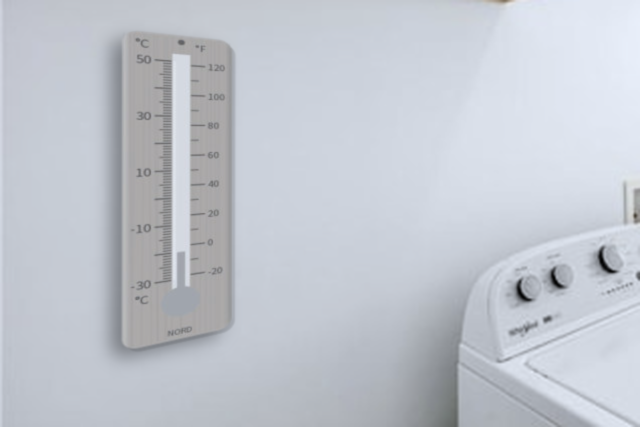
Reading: -20,°C
